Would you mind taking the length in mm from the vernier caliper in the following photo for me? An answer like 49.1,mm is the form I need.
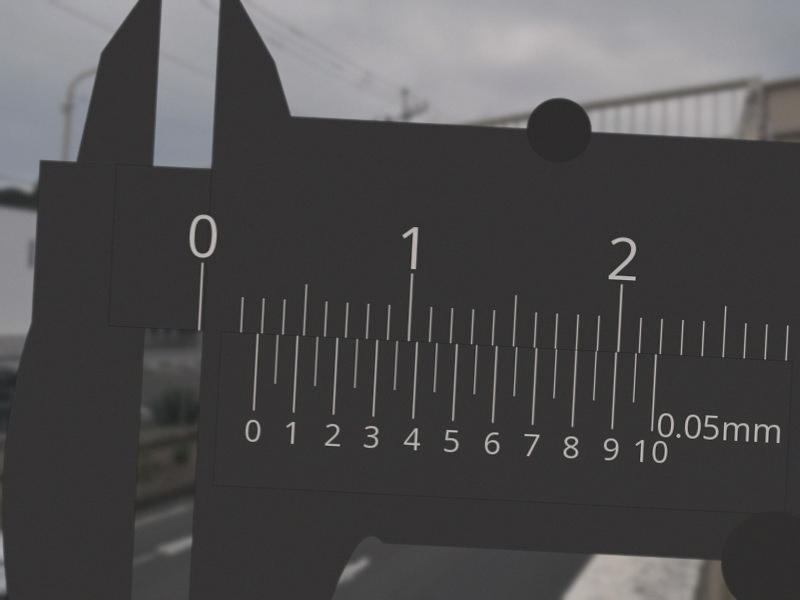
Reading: 2.8,mm
